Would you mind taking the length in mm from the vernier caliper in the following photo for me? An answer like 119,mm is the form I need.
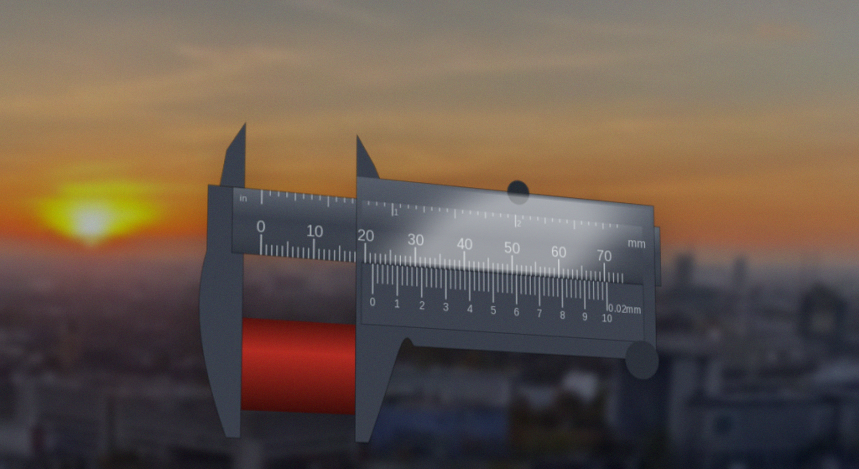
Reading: 21.5,mm
